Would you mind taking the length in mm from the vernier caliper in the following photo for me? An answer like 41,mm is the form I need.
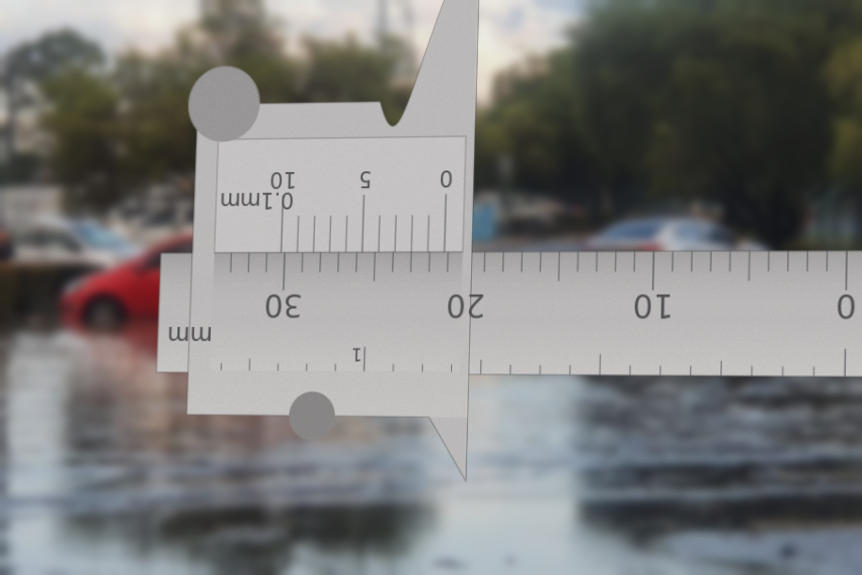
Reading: 21.2,mm
